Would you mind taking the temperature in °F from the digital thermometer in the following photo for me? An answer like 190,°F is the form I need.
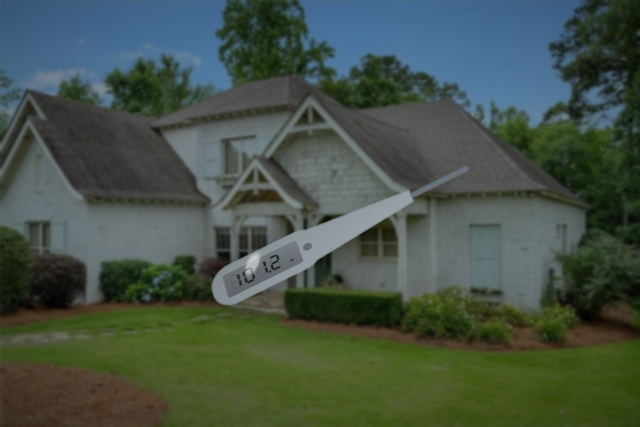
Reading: 101.2,°F
